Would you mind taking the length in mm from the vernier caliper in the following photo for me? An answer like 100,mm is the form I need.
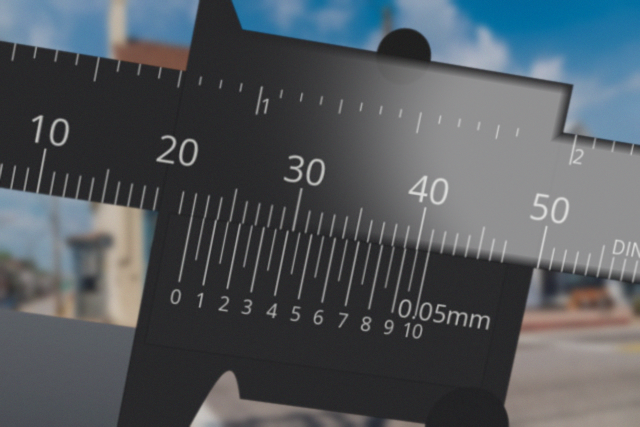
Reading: 22.0,mm
